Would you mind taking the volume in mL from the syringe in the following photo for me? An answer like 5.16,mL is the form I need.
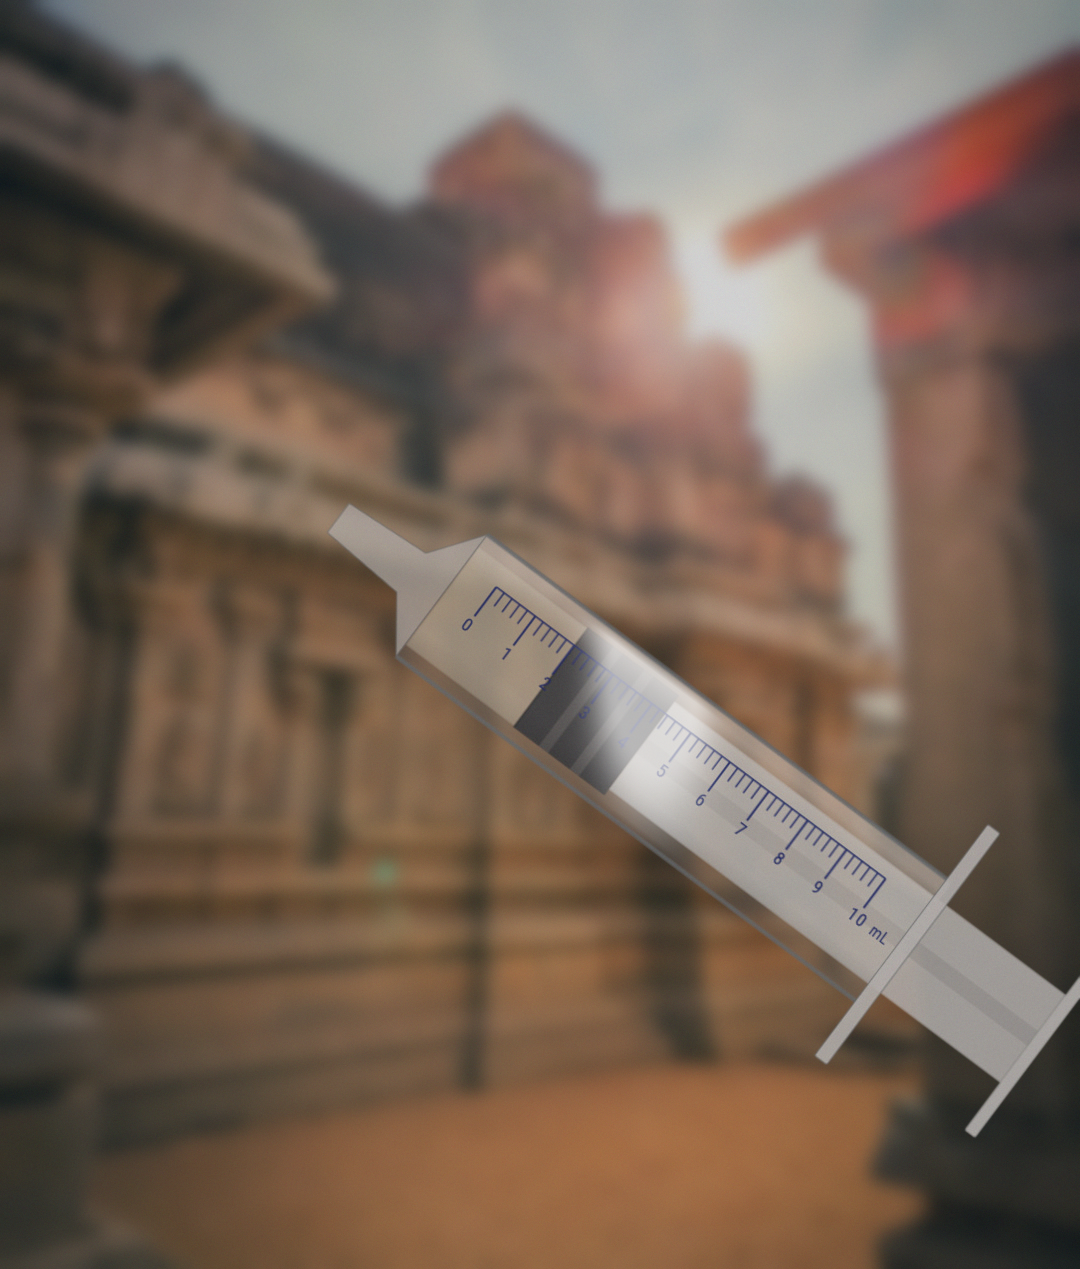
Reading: 2,mL
